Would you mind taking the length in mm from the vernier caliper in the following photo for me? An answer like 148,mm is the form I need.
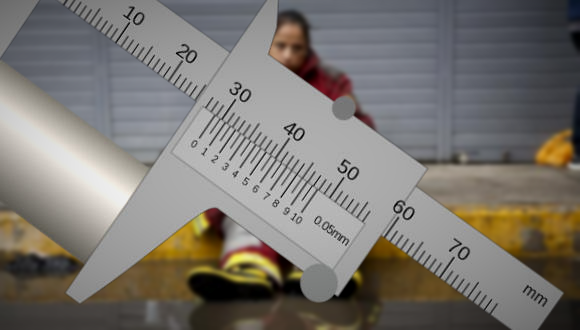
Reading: 28.8,mm
